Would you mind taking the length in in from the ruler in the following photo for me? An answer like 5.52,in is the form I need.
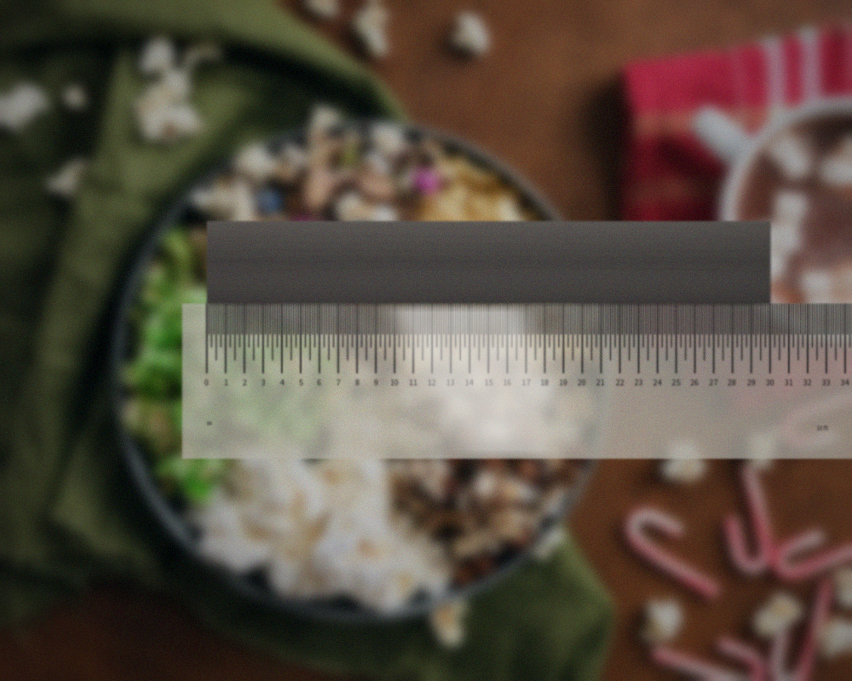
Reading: 30,in
